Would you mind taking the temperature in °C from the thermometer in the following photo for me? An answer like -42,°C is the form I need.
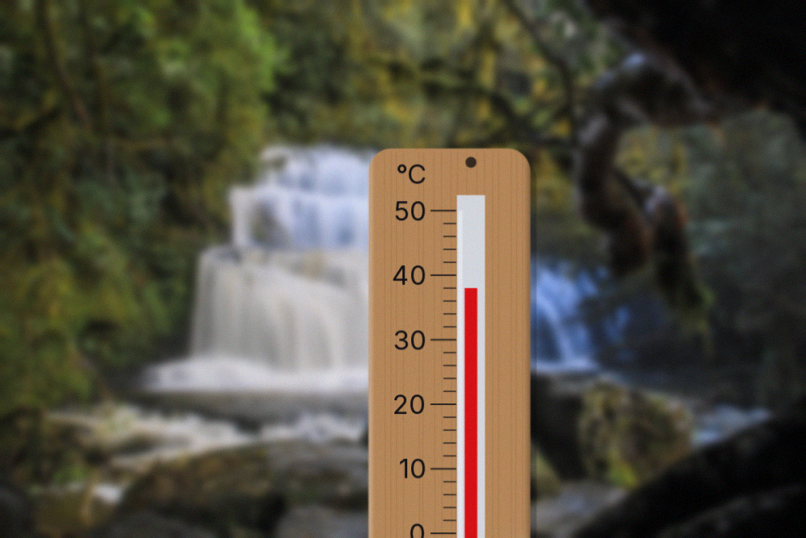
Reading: 38,°C
